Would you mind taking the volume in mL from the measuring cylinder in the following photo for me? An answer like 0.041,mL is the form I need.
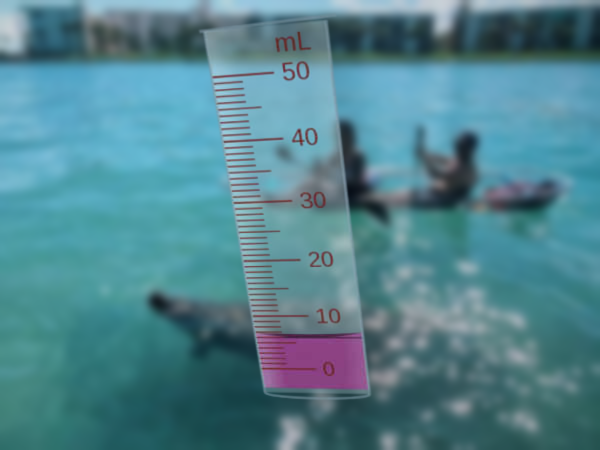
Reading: 6,mL
